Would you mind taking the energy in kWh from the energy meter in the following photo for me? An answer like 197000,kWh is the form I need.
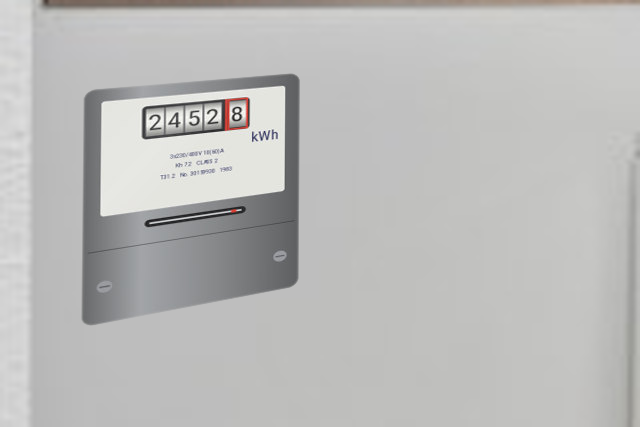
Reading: 2452.8,kWh
